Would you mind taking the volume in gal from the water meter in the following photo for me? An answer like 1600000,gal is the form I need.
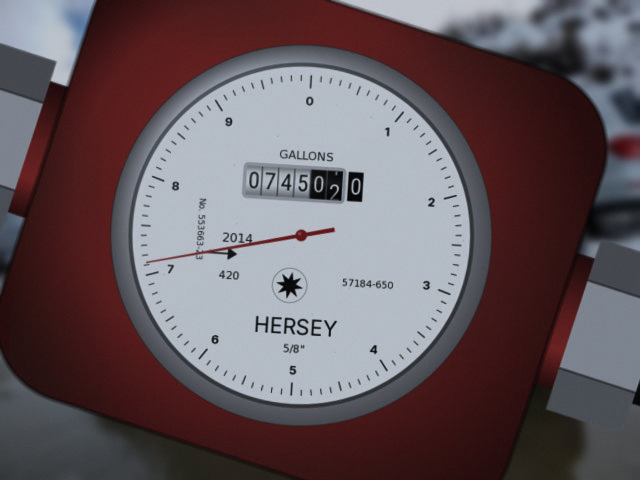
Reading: 745017.1,gal
